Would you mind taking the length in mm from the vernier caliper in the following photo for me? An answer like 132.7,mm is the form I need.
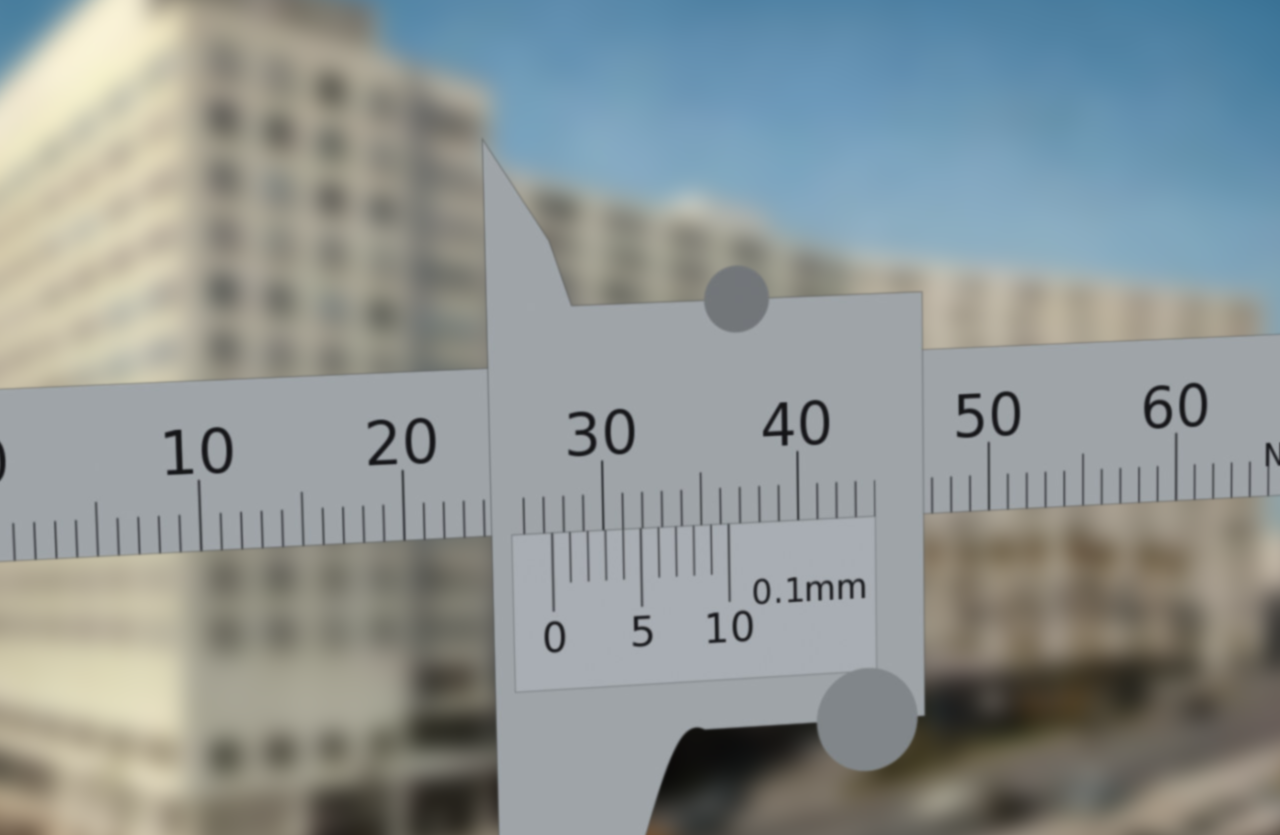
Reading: 27.4,mm
